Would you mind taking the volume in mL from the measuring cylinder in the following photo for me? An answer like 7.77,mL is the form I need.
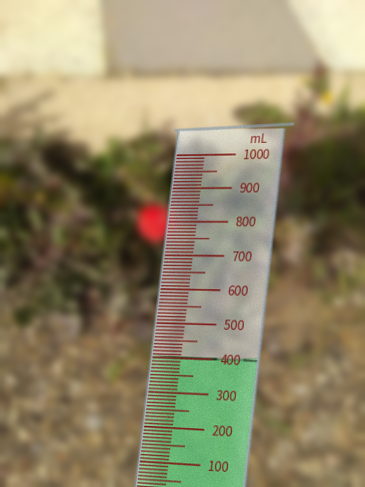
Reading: 400,mL
